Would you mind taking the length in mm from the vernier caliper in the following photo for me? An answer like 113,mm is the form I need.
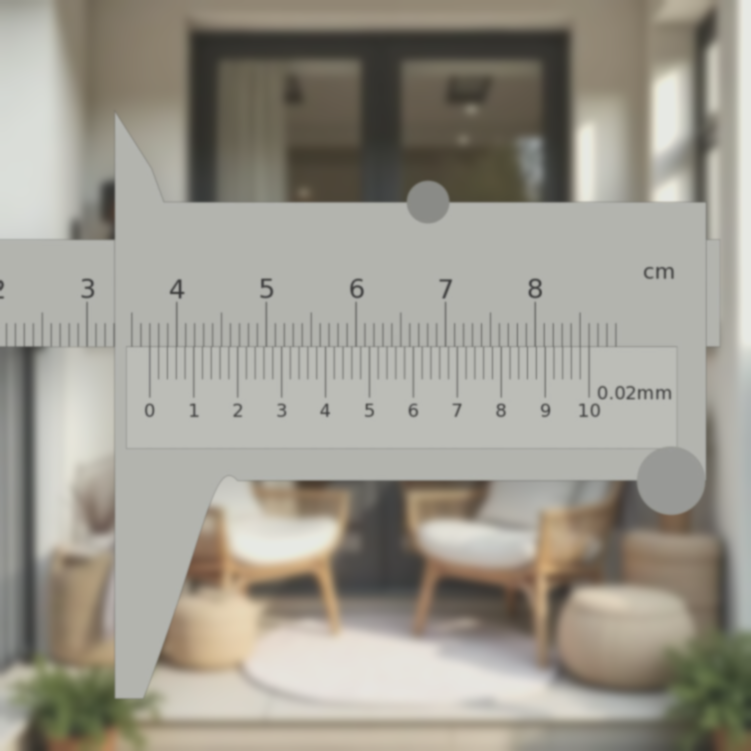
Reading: 37.0,mm
